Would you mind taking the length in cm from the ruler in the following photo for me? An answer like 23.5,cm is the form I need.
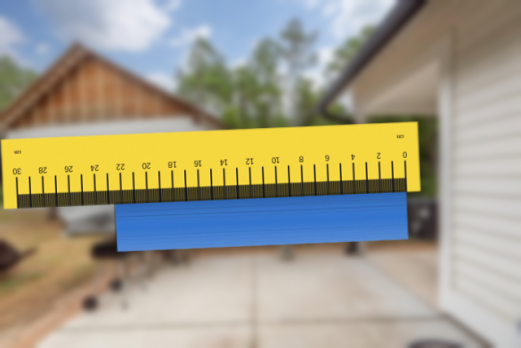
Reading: 22.5,cm
